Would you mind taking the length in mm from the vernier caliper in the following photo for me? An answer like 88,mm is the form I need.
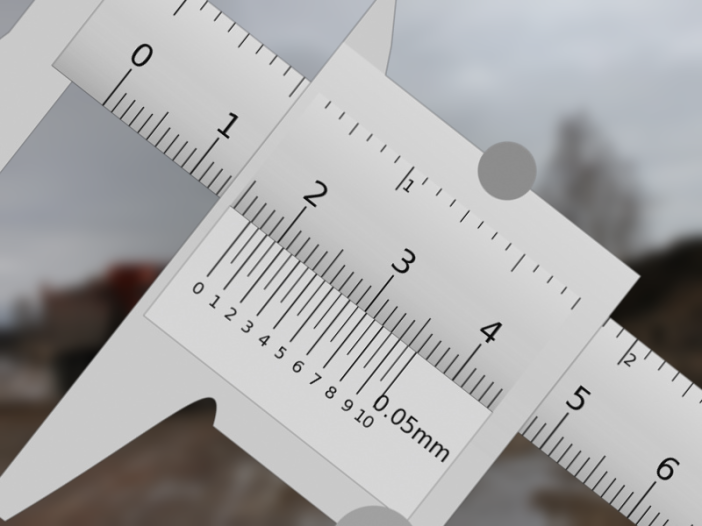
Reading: 16.9,mm
